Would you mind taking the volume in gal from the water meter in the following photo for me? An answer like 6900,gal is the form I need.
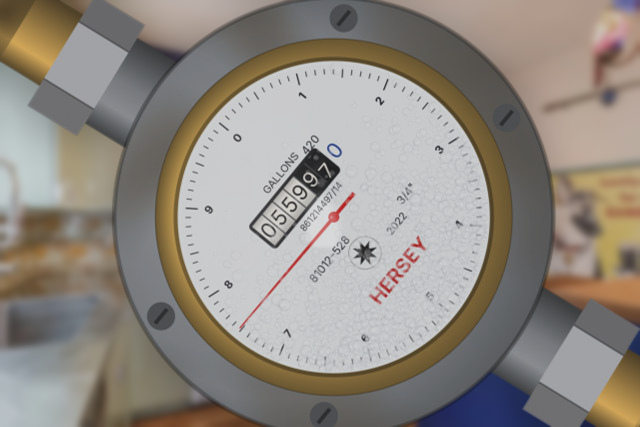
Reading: 559967.5,gal
